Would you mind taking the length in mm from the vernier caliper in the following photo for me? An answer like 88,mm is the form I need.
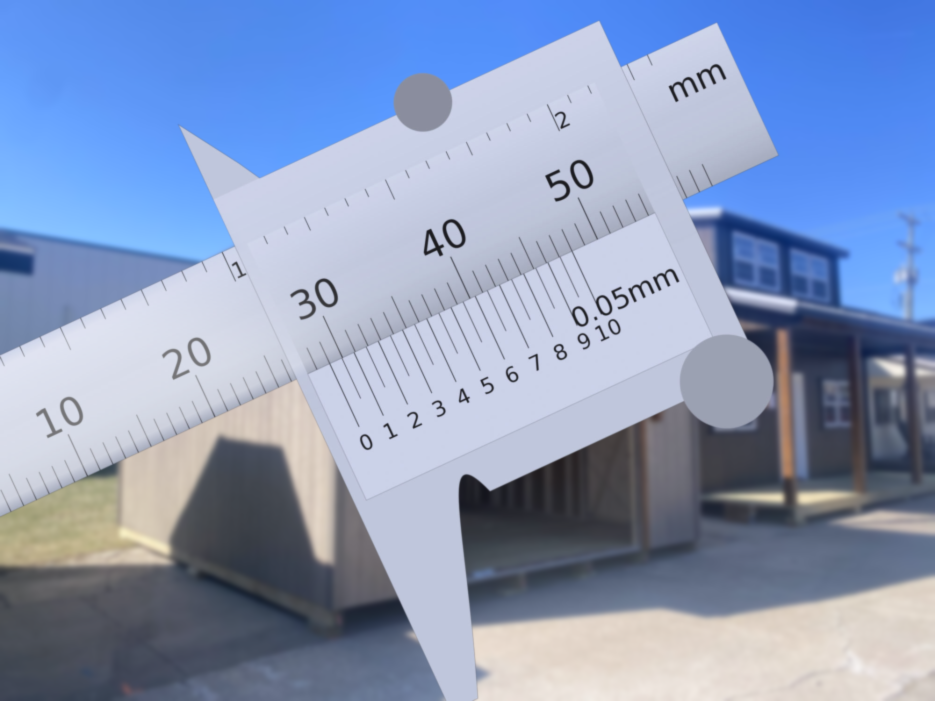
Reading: 29.0,mm
